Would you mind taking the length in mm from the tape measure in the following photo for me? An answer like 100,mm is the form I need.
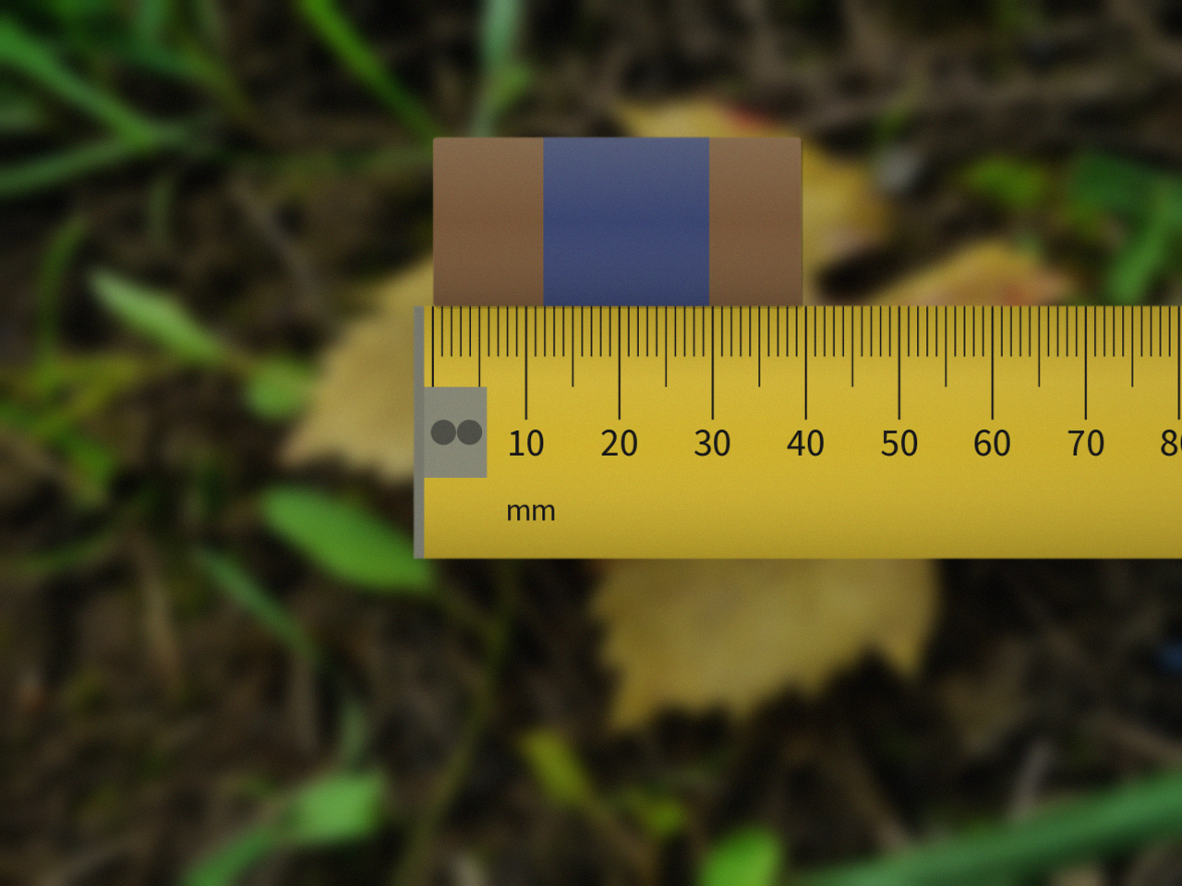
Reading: 39.5,mm
